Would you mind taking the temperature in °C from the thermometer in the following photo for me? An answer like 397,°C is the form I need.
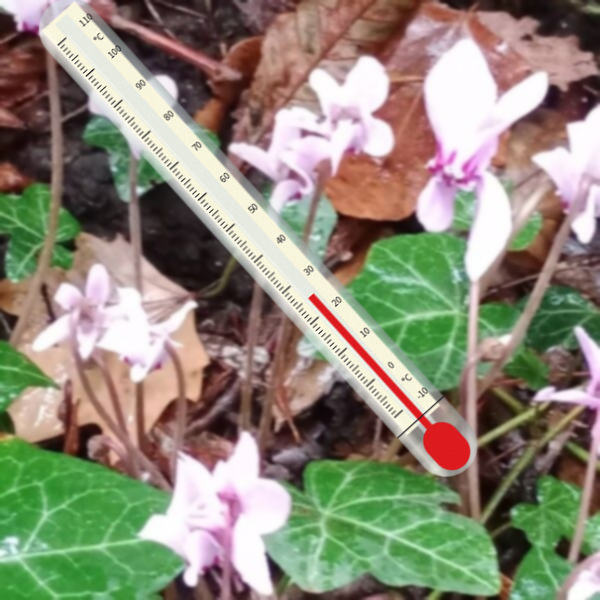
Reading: 25,°C
